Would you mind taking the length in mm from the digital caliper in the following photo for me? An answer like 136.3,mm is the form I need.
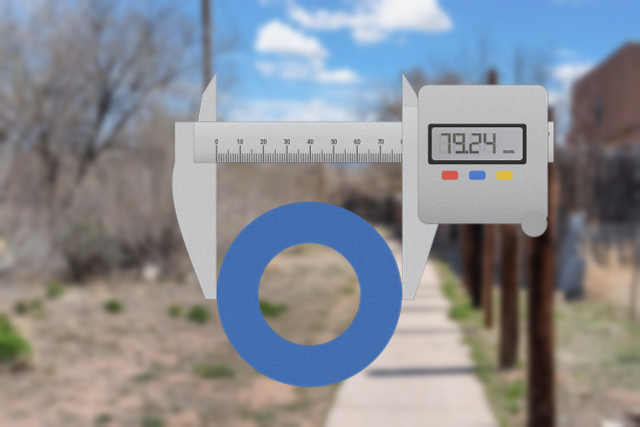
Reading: 79.24,mm
